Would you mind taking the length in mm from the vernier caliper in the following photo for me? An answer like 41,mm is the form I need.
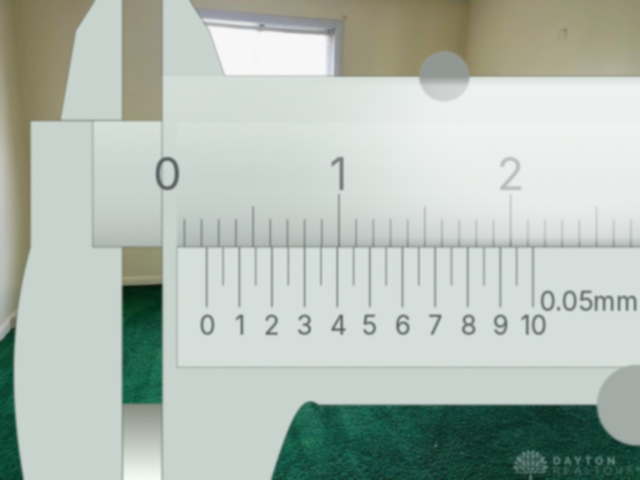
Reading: 2.3,mm
